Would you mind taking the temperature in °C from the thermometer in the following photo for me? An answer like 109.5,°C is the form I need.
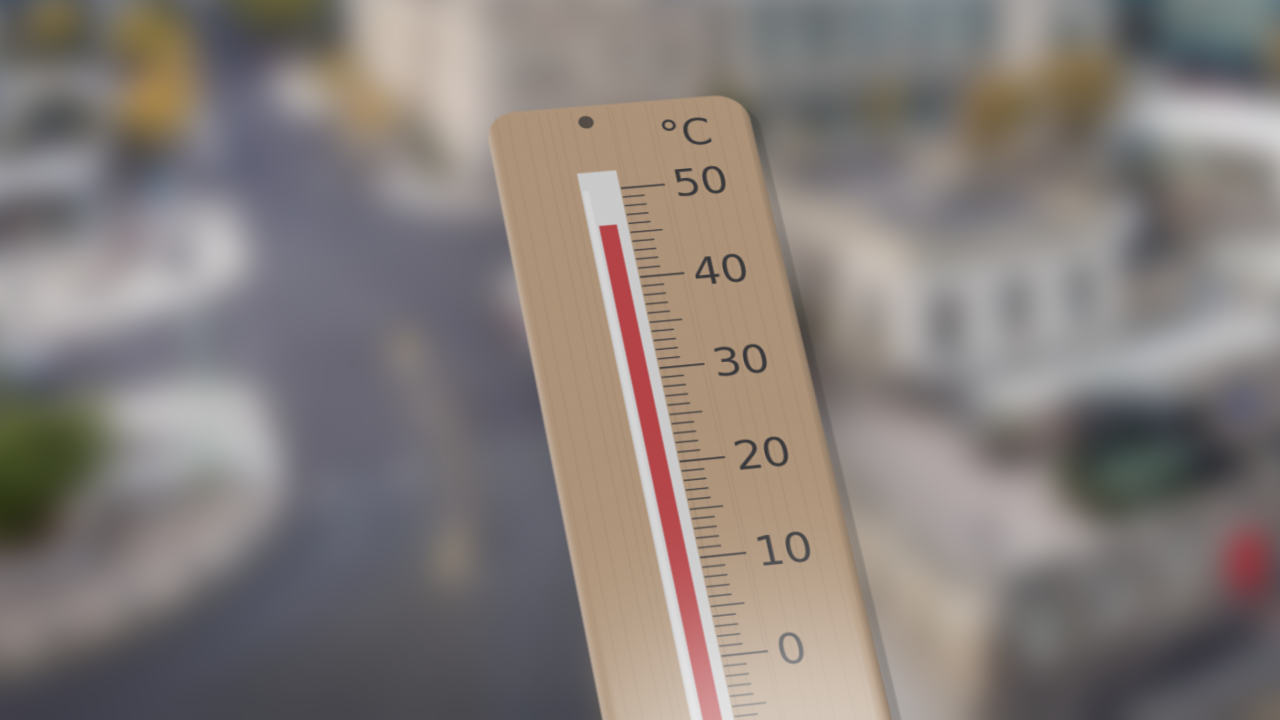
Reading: 46,°C
